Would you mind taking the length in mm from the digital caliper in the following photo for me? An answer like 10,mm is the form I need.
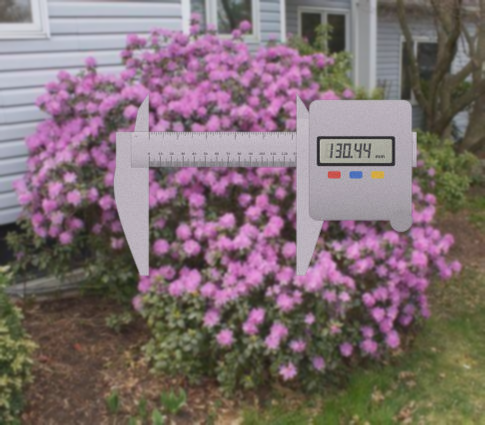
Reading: 130.44,mm
